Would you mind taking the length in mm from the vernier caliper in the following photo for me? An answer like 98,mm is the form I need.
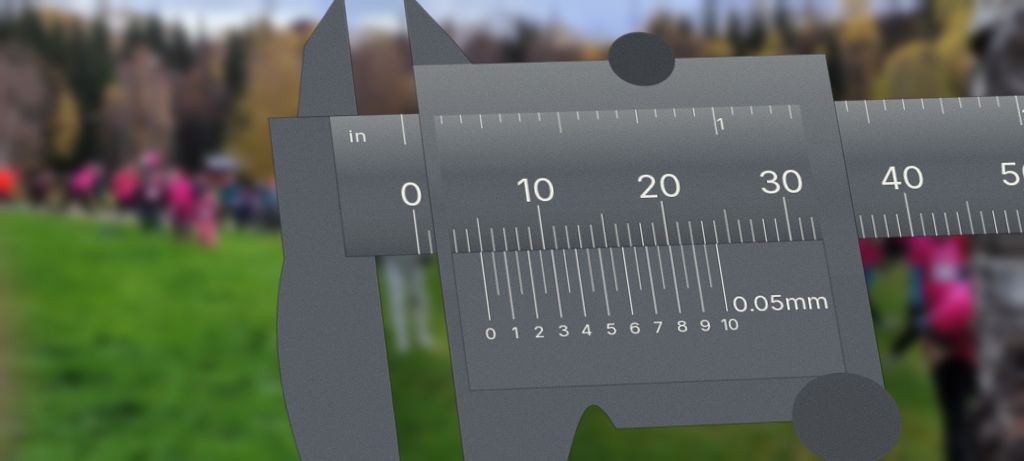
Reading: 4.9,mm
